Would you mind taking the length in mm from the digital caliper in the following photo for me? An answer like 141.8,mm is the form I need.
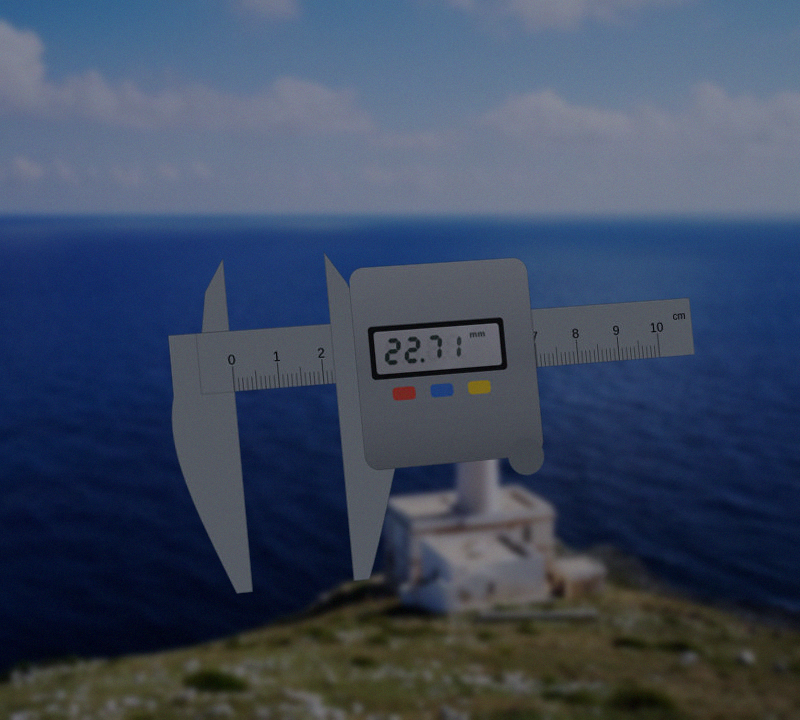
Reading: 22.71,mm
